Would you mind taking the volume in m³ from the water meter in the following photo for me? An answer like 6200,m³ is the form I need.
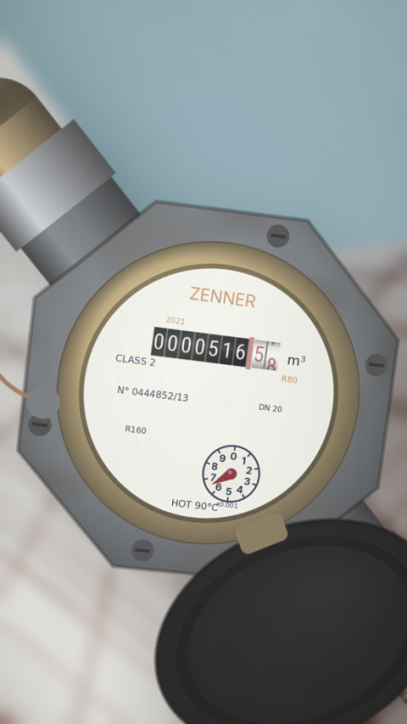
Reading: 516.576,m³
